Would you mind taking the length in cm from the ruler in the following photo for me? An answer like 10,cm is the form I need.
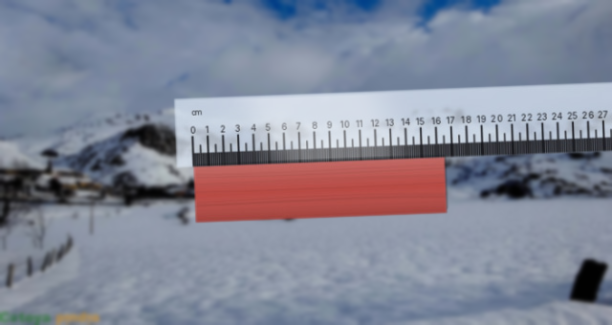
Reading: 16.5,cm
